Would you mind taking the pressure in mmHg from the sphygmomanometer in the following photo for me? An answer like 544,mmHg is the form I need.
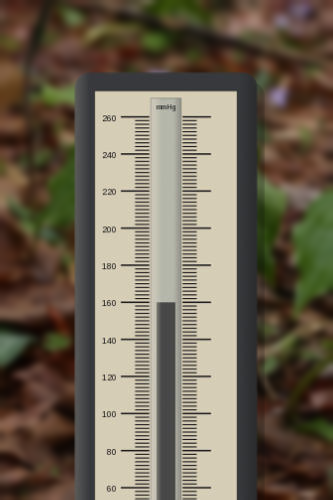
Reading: 160,mmHg
